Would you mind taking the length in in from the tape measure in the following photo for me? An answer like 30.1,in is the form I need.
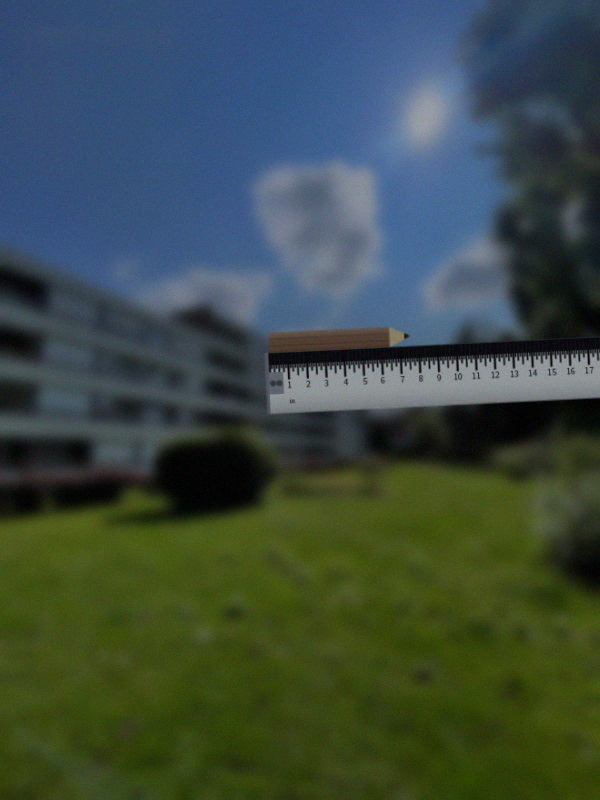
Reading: 7.5,in
